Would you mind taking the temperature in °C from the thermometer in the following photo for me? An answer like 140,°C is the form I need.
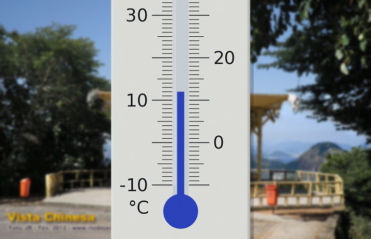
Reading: 12,°C
